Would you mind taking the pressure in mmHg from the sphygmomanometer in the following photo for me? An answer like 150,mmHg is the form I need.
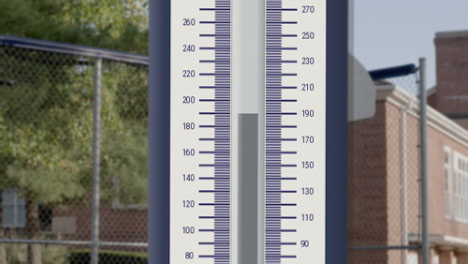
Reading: 190,mmHg
